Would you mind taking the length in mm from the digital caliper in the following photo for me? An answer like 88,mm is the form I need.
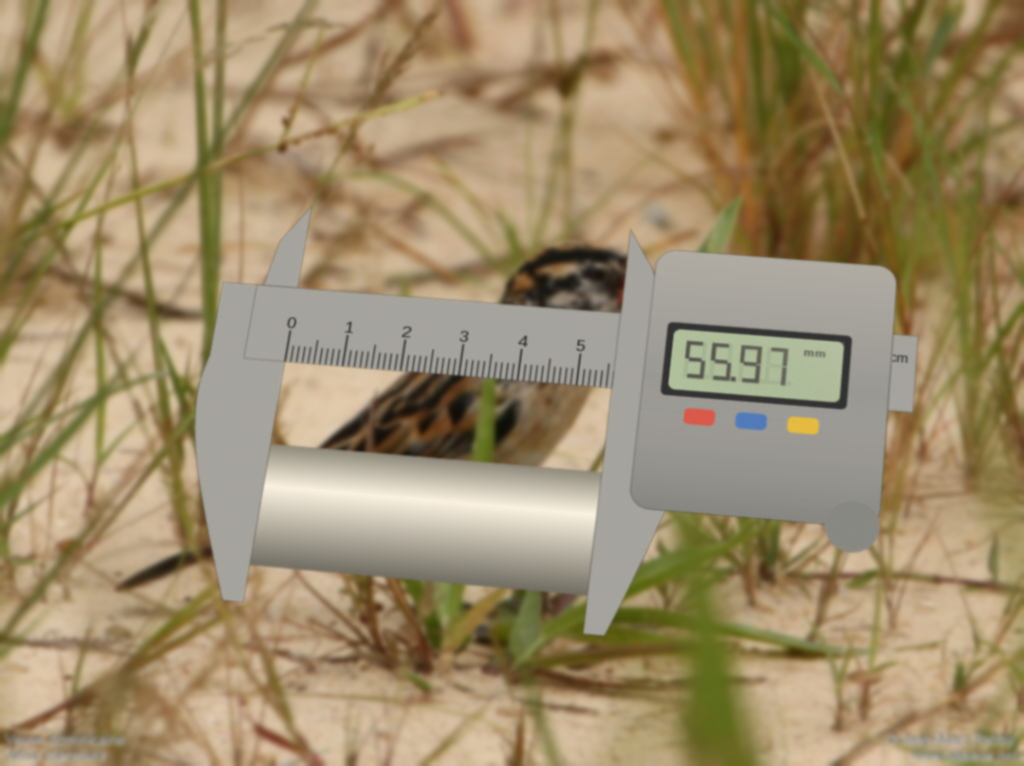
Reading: 55.97,mm
